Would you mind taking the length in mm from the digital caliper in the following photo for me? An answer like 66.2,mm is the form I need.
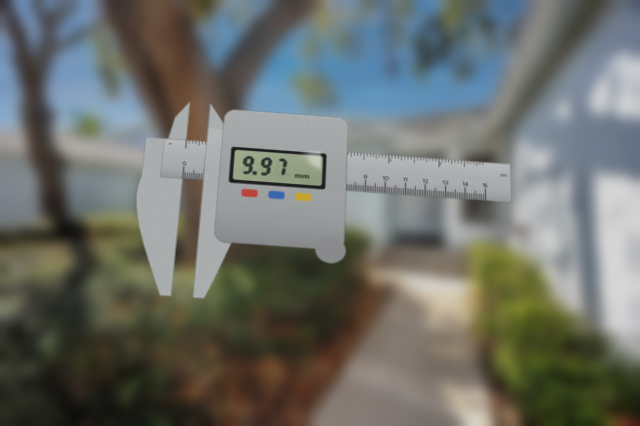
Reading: 9.97,mm
